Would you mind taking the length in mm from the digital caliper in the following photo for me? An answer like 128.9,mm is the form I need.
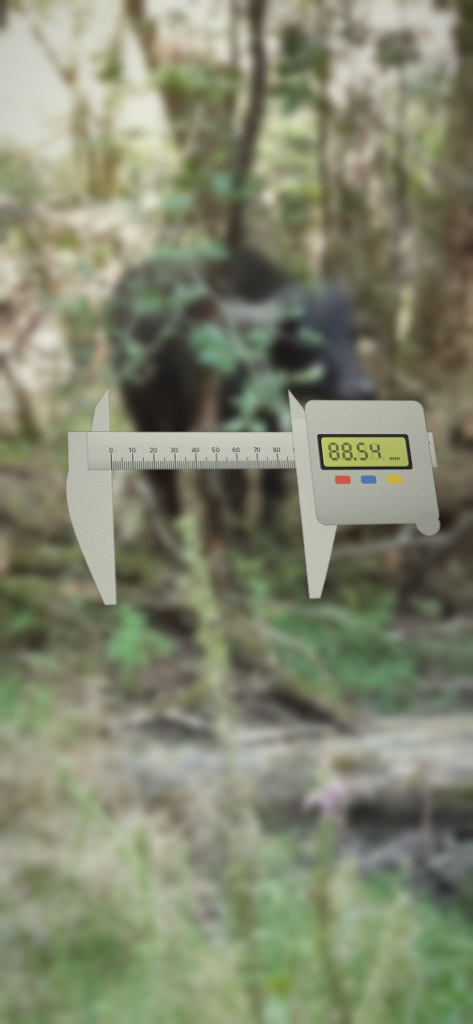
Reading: 88.54,mm
